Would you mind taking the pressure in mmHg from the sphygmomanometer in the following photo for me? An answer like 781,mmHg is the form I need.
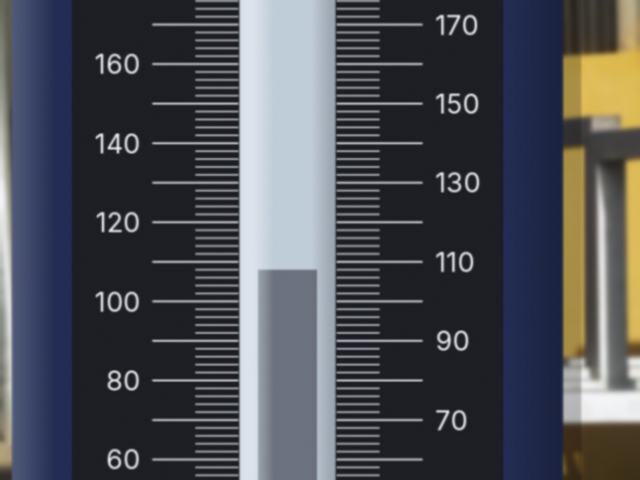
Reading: 108,mmHg
